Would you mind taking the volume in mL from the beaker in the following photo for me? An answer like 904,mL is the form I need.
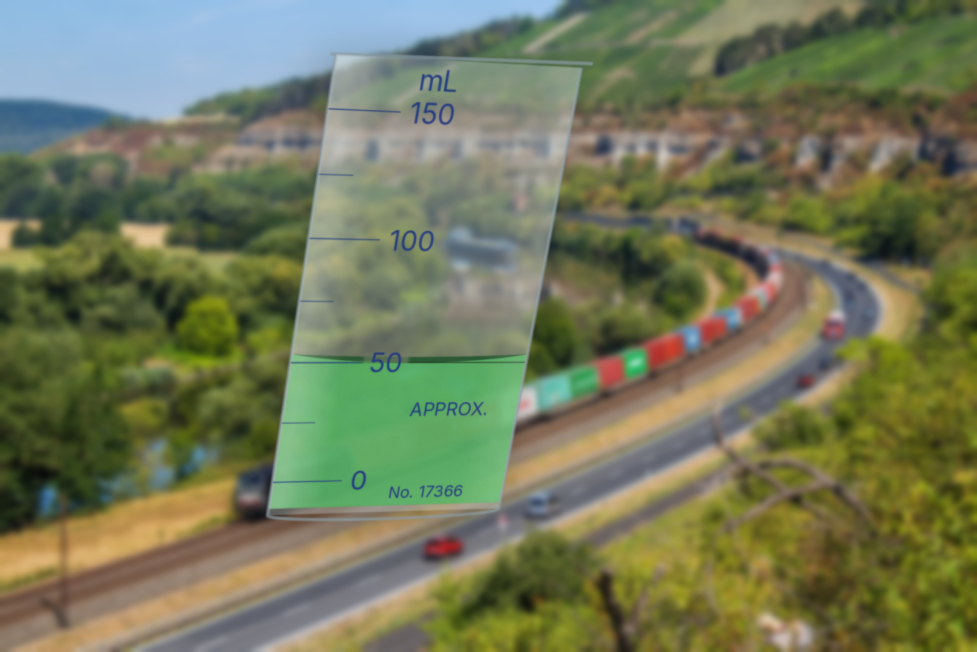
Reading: 50,mL
